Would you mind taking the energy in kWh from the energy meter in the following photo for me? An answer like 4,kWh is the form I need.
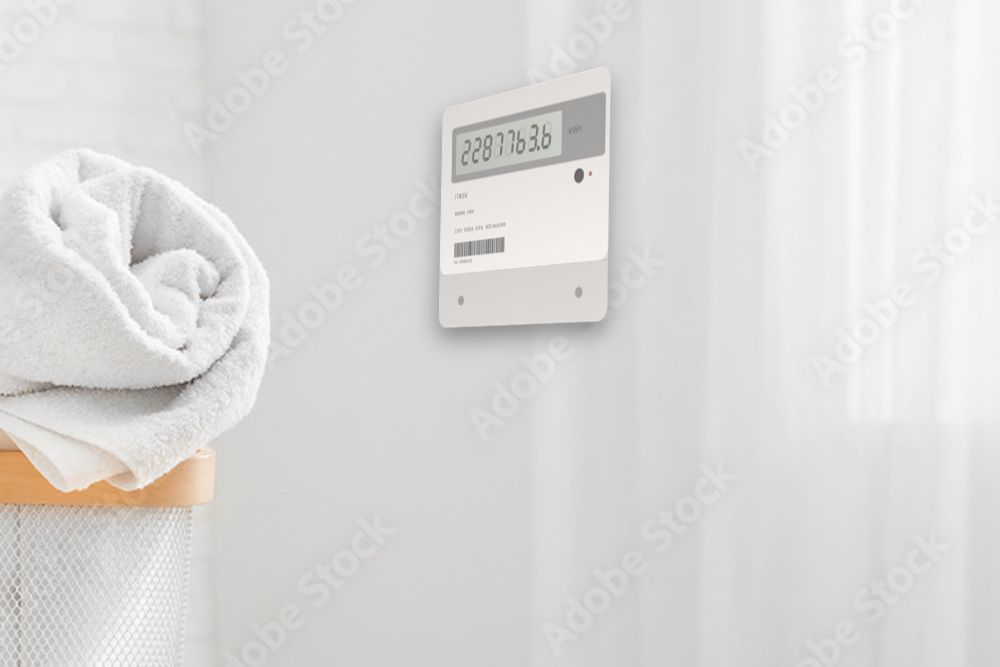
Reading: 2287763.6,kWh
